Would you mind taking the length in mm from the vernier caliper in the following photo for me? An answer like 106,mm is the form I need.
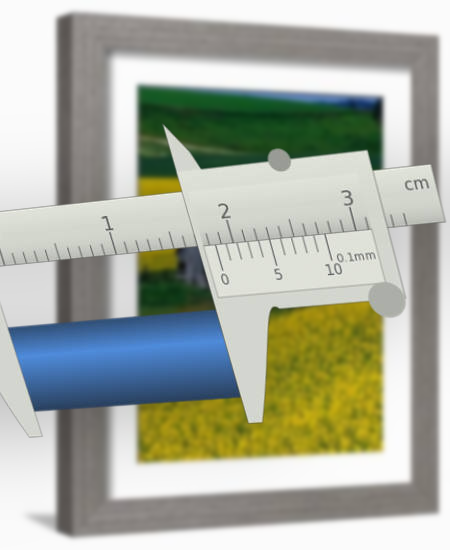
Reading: 18.5,mm
